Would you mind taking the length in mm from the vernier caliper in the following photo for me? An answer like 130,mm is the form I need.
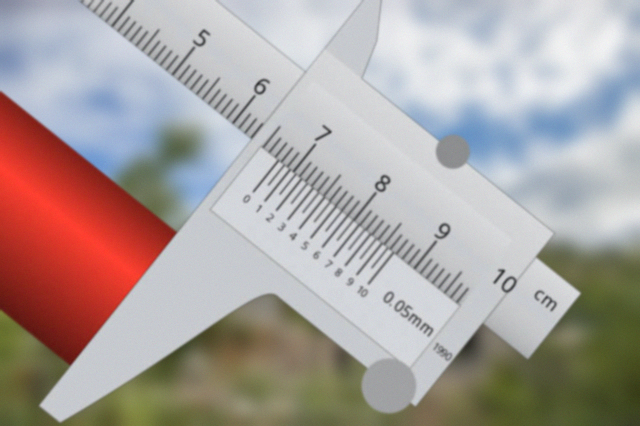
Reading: 67.6,mm
